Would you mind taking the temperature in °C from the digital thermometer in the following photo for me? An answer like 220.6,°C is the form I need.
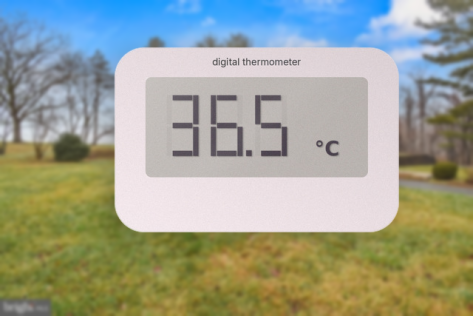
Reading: 36.5,°C
